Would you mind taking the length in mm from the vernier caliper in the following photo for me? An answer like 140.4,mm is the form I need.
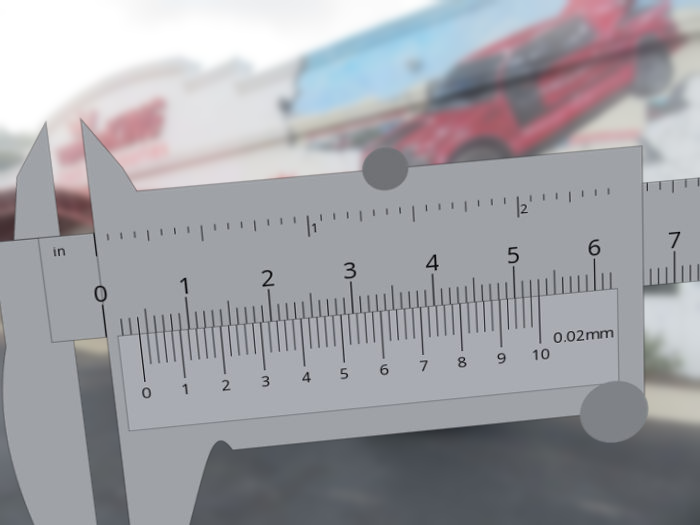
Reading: 4.0,mm
